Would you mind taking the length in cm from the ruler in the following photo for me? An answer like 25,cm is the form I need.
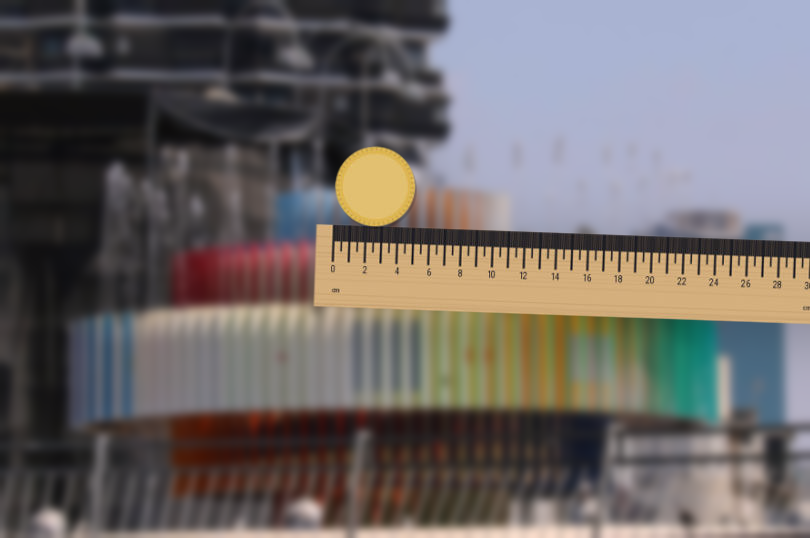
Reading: 5,cm
